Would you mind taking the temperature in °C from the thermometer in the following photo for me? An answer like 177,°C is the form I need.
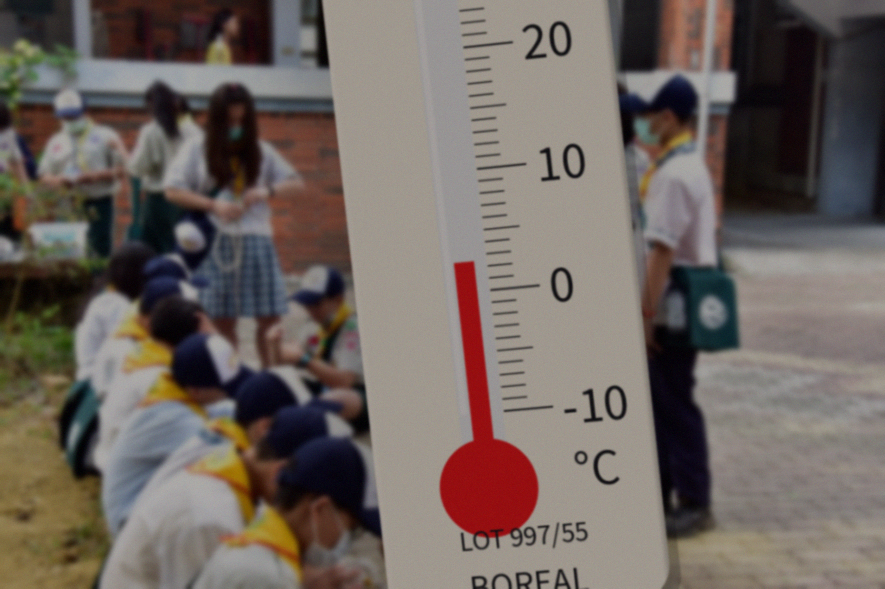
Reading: 2.5,°C
